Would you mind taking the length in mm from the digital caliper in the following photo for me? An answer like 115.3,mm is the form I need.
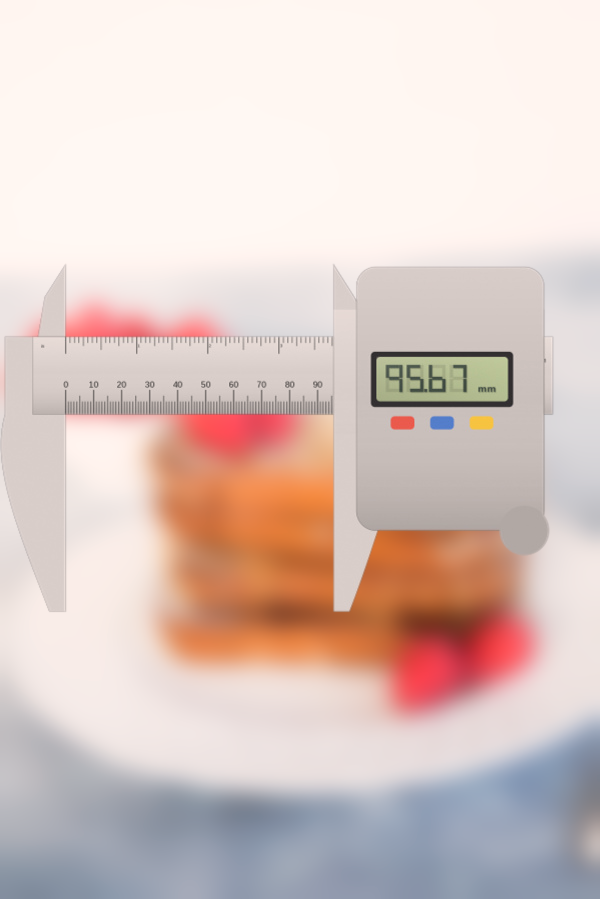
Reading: 95.67,mm
